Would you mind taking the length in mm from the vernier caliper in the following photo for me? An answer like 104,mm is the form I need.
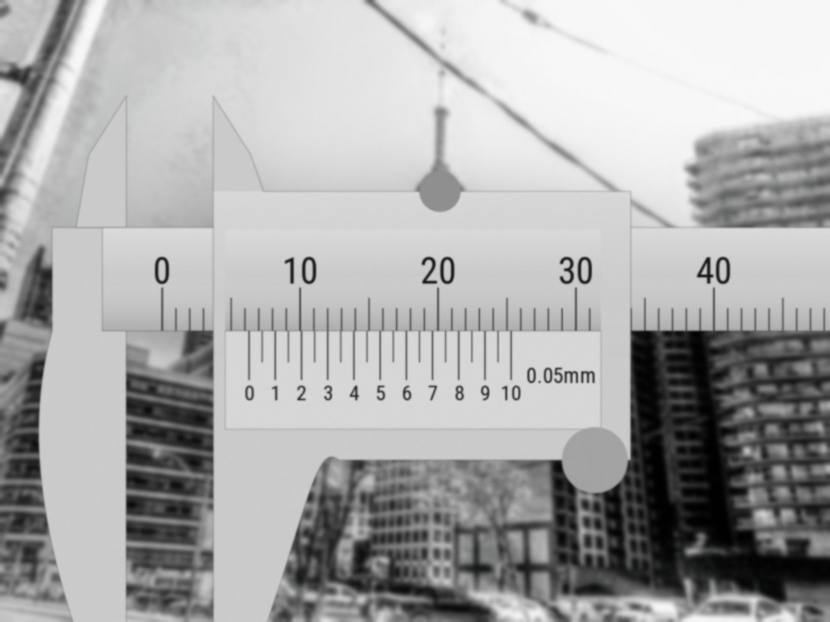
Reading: 6.3,mm
